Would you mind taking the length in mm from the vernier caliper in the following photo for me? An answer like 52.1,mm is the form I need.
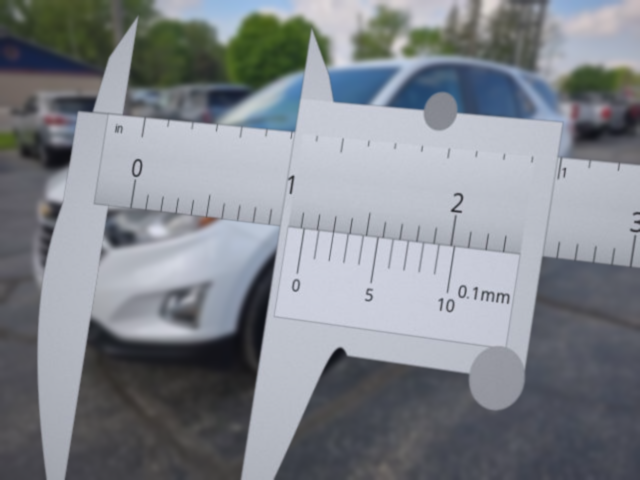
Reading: 11.2,mm
